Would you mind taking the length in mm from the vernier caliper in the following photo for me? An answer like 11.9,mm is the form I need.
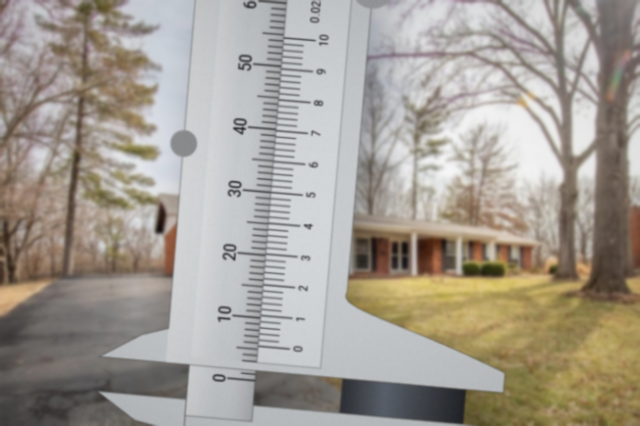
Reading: 5.5,mm
